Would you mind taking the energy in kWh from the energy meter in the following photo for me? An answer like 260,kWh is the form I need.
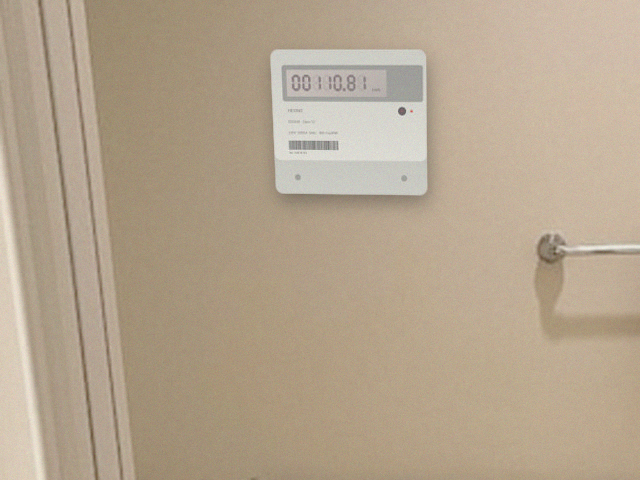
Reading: 110.81,kWh
